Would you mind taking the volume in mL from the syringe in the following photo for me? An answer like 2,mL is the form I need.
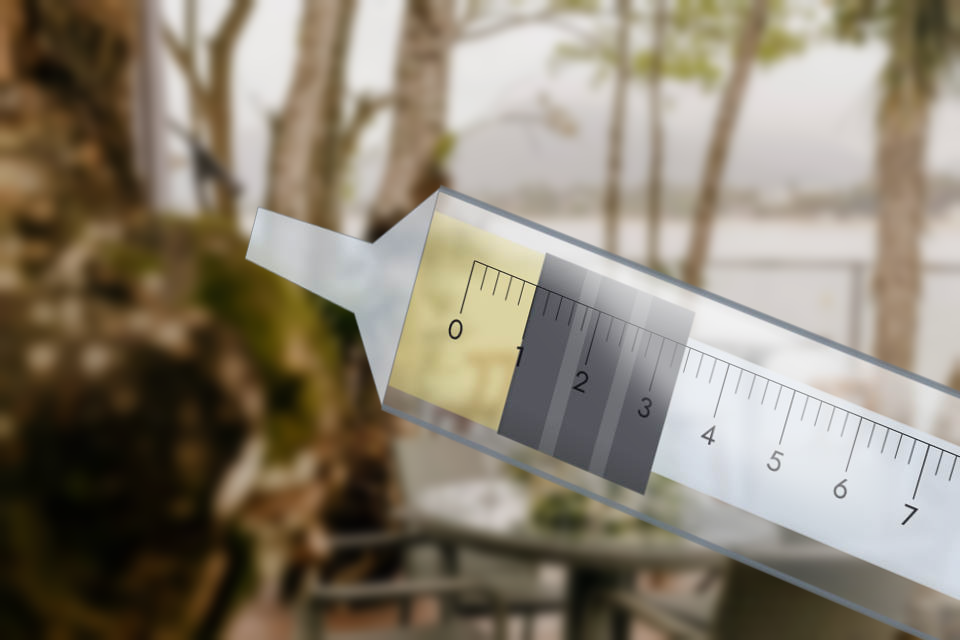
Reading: 1,mL
